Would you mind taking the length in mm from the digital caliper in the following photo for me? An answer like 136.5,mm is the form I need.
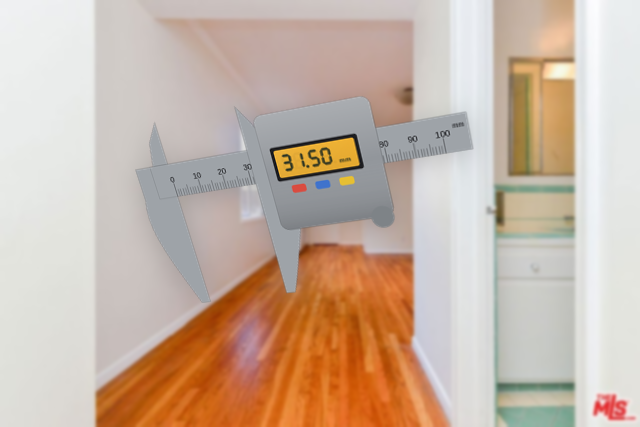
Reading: 31.50,mm
